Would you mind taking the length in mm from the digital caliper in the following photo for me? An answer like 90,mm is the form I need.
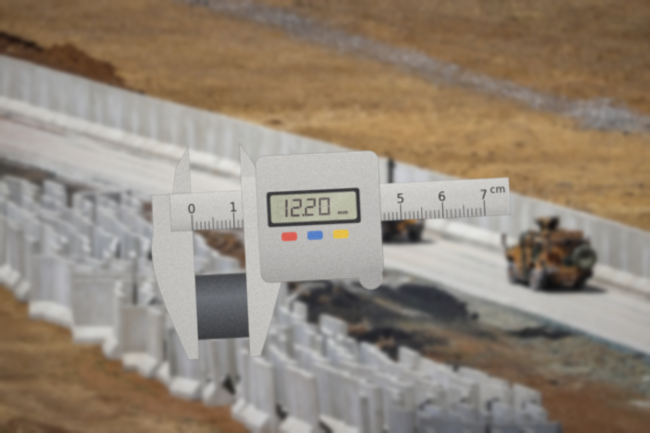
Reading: 12.20,mm
